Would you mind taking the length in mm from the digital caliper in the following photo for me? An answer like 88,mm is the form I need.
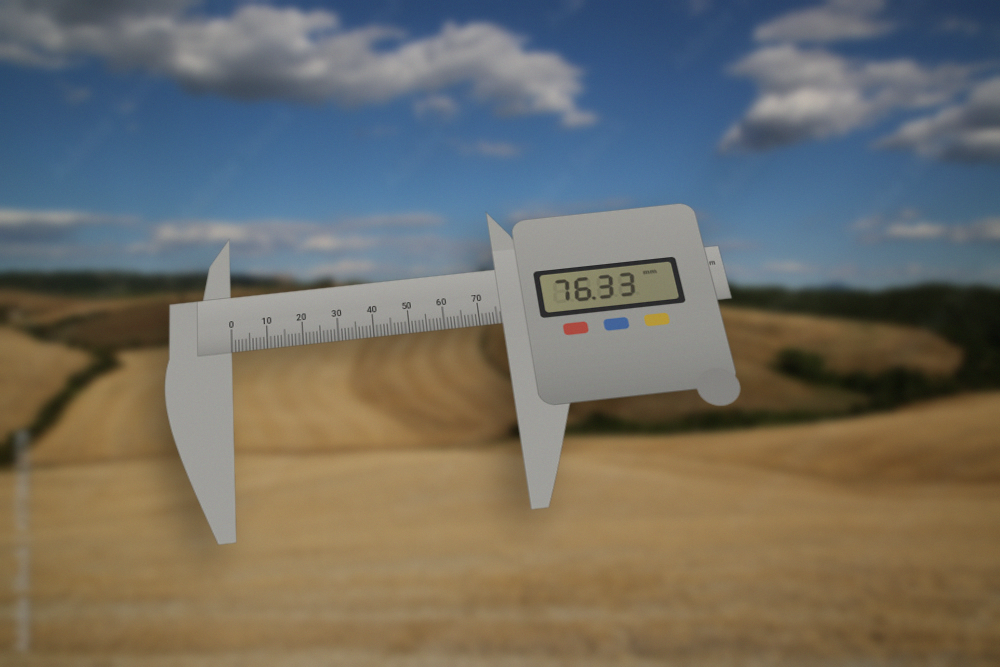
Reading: 76.33,mm
